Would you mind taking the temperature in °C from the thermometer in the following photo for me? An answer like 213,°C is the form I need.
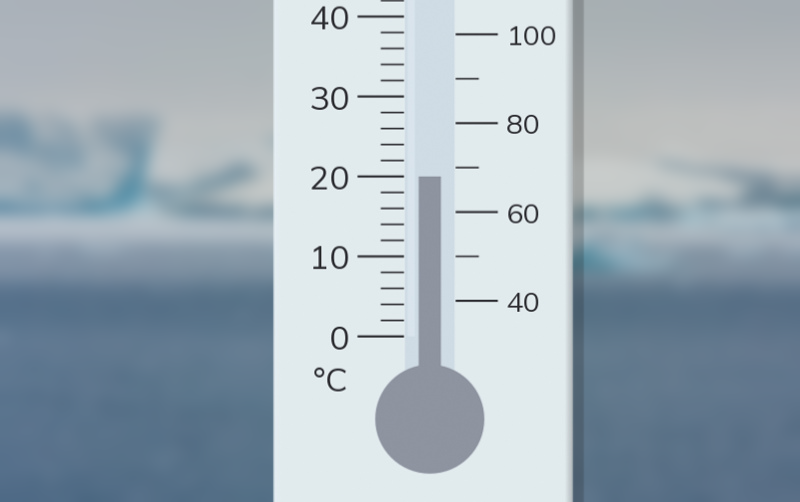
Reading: 20,°C
